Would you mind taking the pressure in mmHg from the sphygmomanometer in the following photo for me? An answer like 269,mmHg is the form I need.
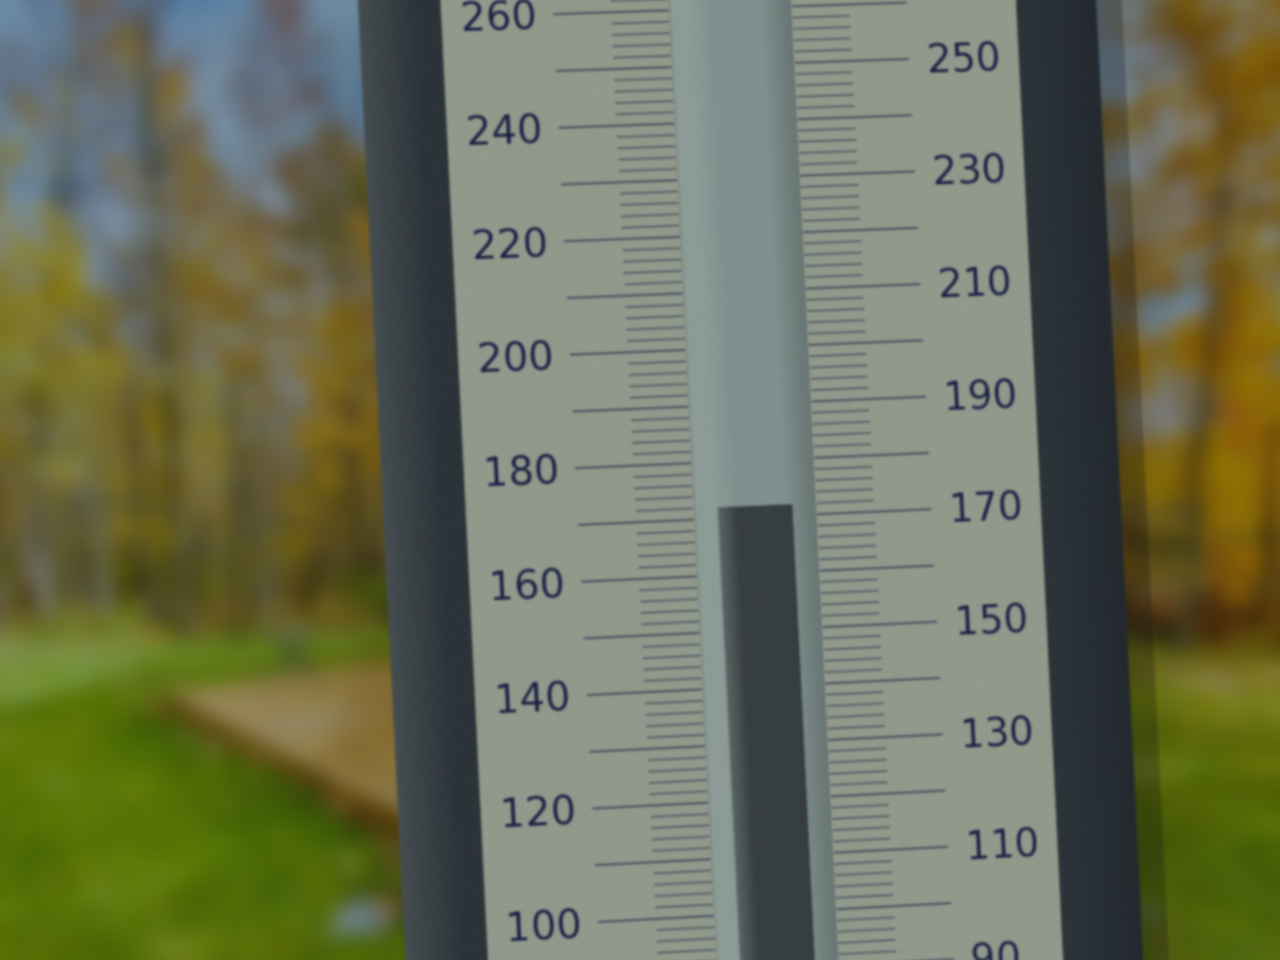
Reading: 172,mmHg
